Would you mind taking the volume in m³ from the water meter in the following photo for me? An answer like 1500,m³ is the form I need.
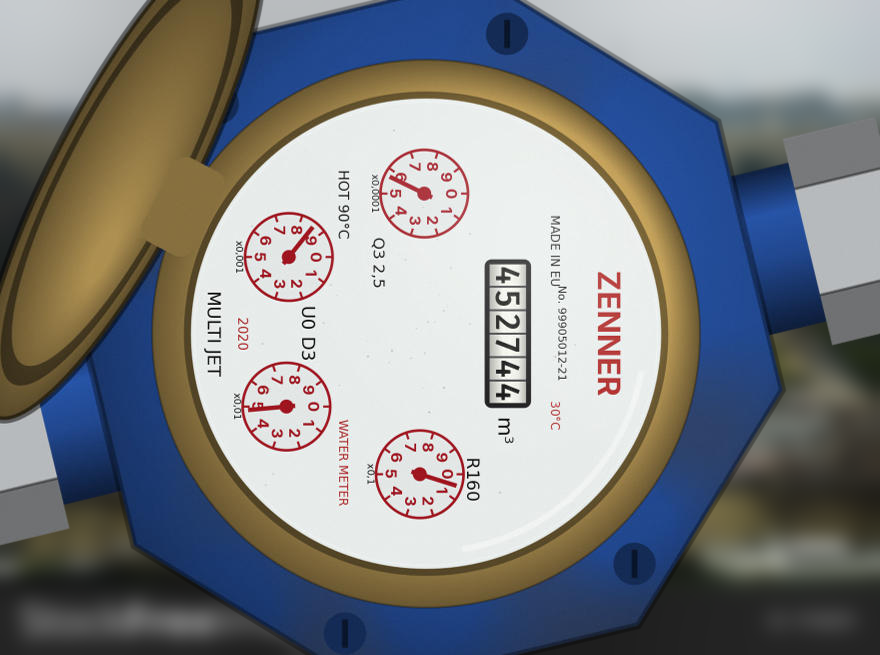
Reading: 452744.0485,m³
